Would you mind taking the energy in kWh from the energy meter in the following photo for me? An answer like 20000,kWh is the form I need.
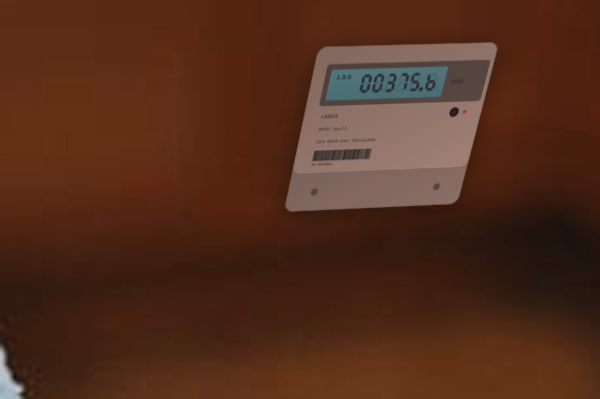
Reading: 375.6,kWh
